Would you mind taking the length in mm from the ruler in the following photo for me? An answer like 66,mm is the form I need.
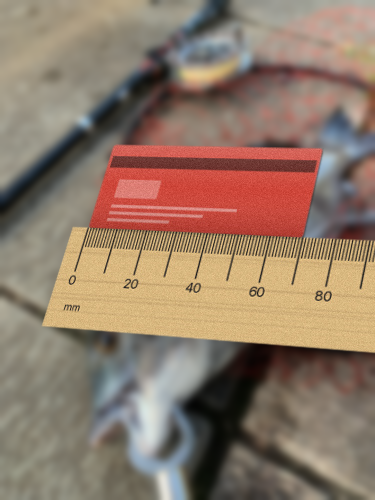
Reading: 70,mm
